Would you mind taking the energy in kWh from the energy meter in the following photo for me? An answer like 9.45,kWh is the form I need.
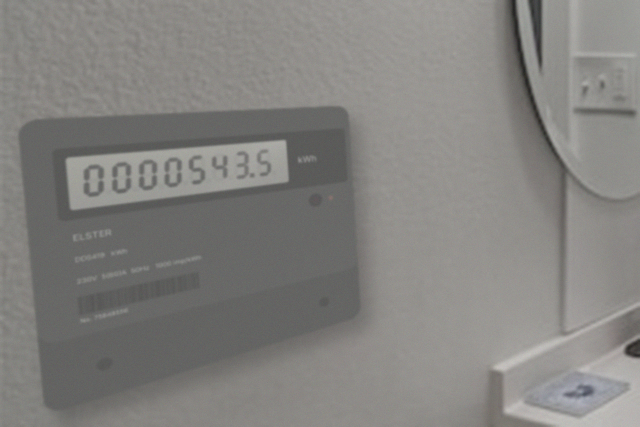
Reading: 543.5,kWh
